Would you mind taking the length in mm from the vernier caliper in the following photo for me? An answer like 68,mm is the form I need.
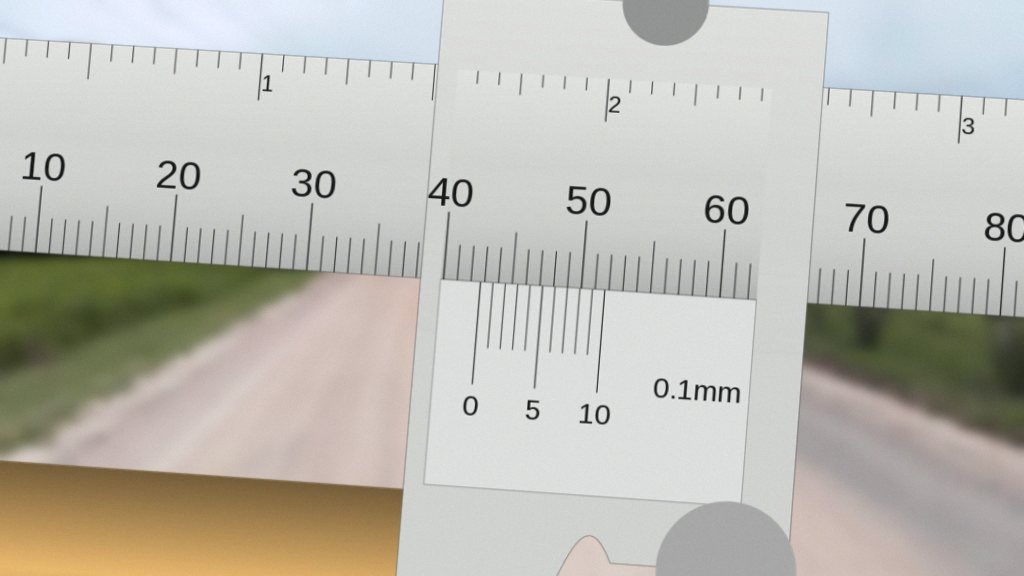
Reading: 42.7,mm
